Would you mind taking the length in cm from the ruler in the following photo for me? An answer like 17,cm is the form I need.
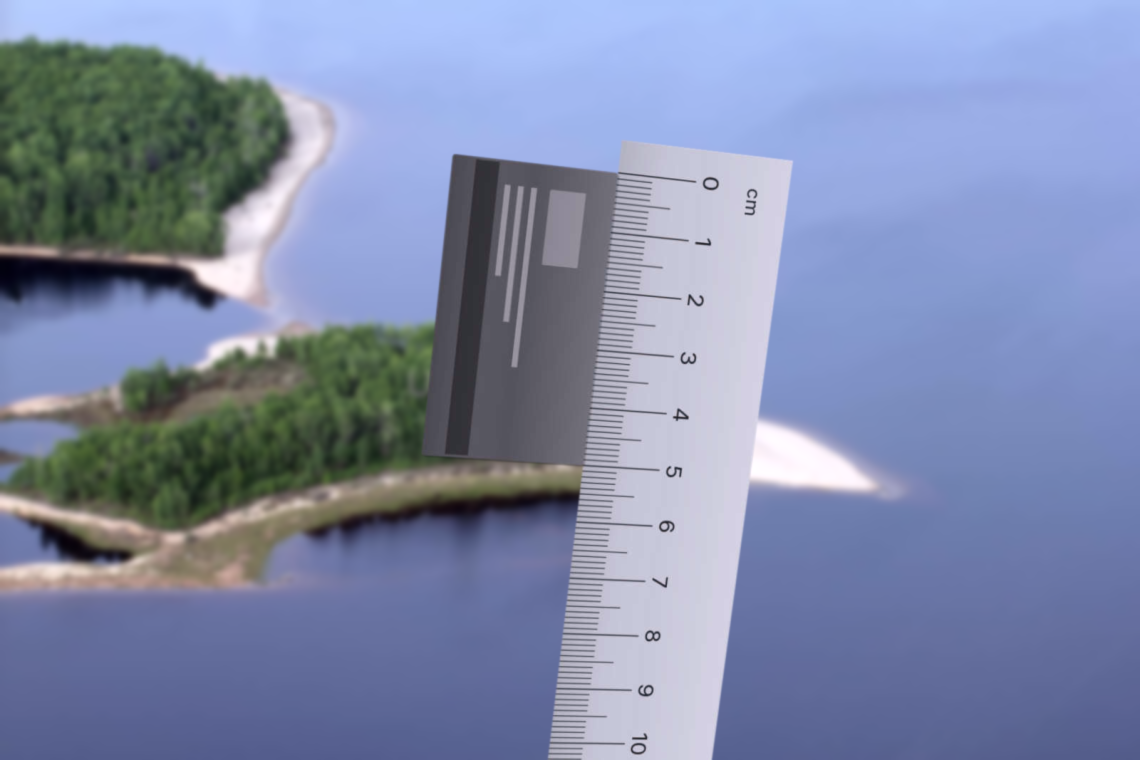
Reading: 5,cm
